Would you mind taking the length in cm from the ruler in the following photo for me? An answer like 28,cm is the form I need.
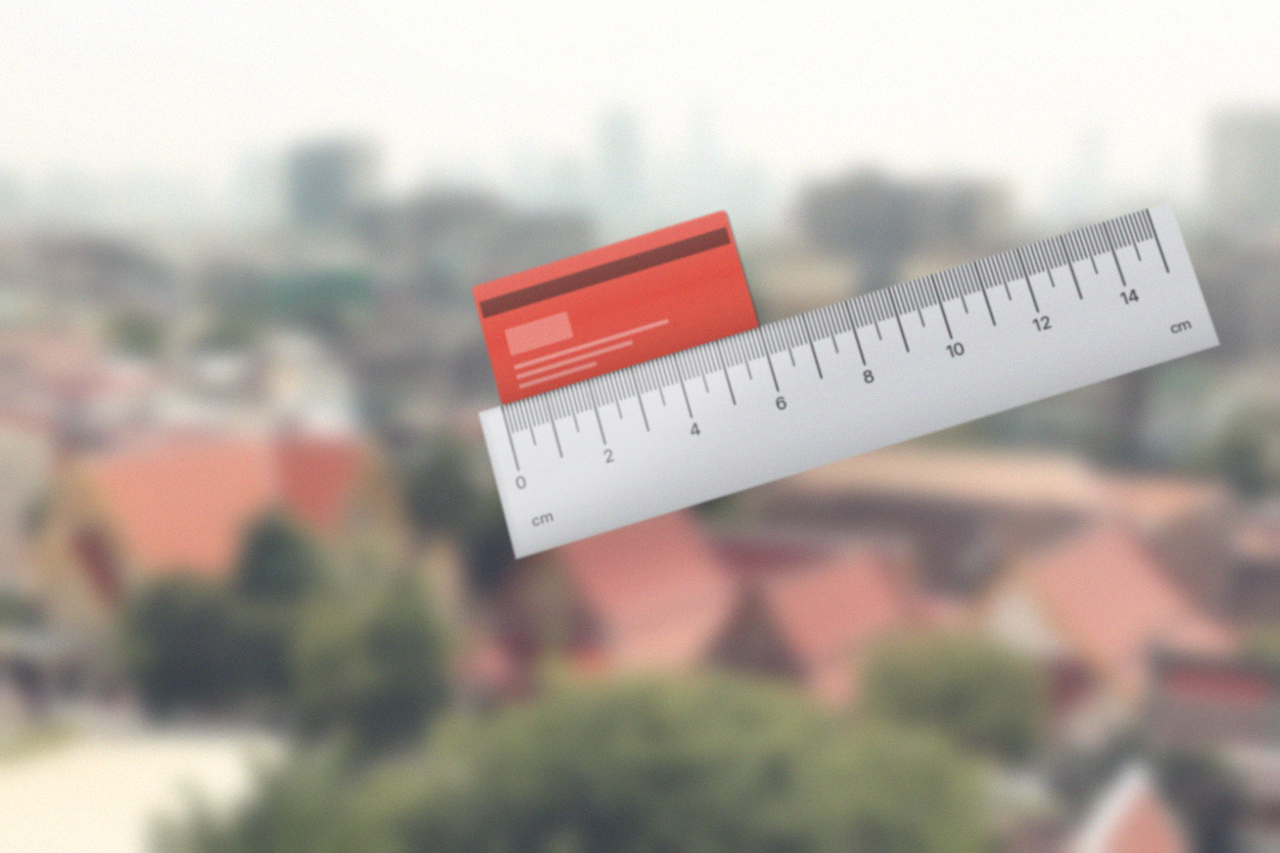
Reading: 6,cm
